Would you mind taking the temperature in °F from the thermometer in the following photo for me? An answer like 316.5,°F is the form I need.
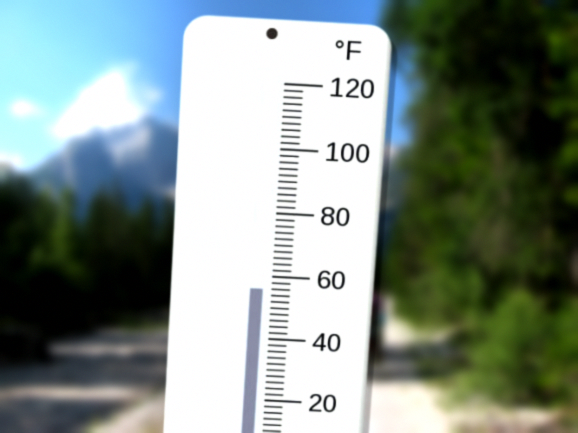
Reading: 56,°F
